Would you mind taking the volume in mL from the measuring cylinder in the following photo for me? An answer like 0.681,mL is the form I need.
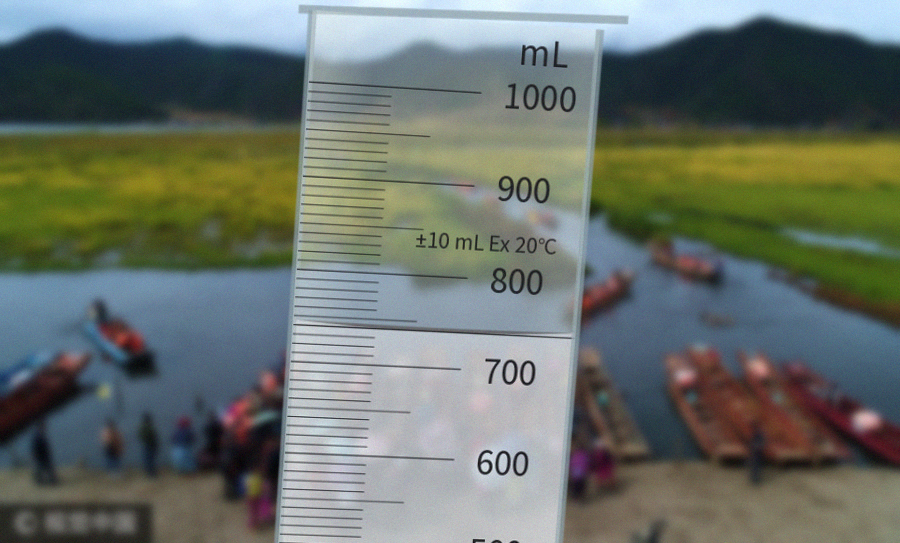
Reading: 740,mL
